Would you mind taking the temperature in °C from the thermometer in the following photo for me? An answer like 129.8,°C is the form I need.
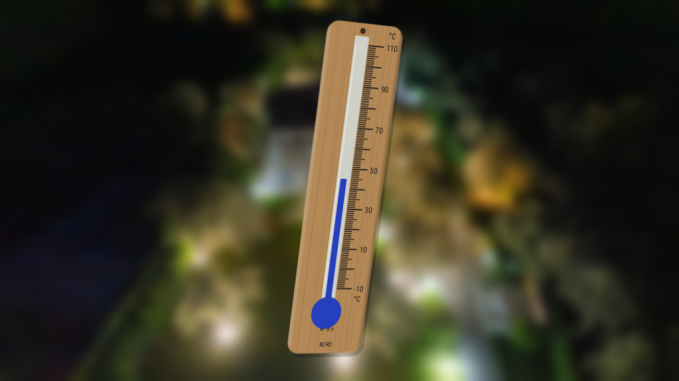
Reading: 45,°C
